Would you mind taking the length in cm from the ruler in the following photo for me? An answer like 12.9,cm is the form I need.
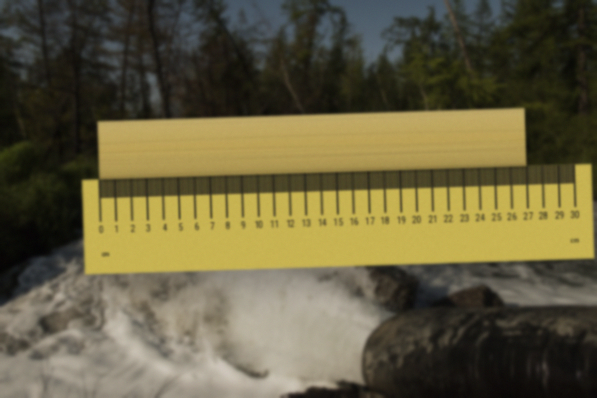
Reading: 27,cm
